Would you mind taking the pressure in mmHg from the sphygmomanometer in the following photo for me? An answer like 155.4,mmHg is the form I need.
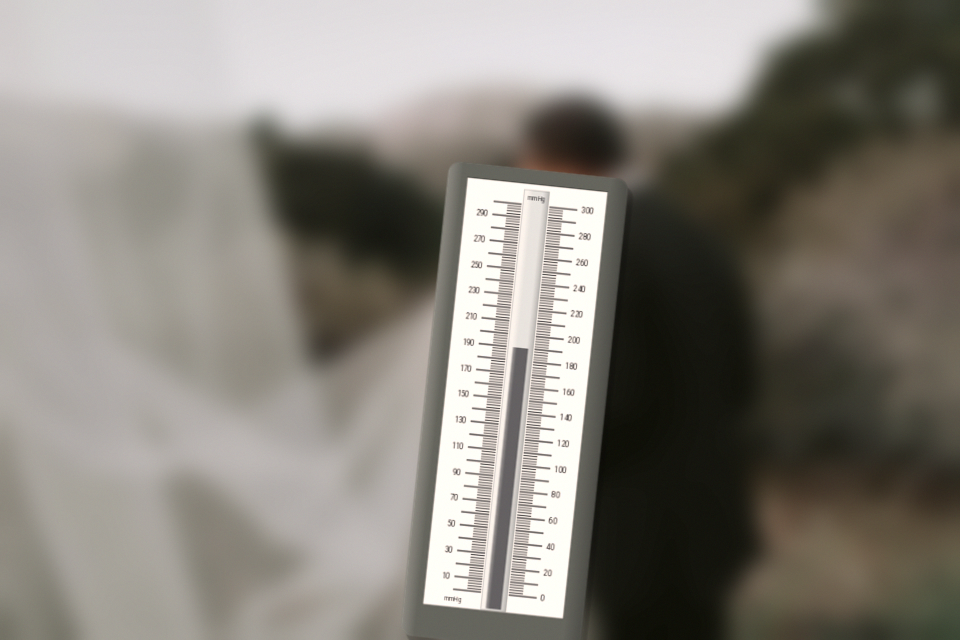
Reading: 190,mmHg
